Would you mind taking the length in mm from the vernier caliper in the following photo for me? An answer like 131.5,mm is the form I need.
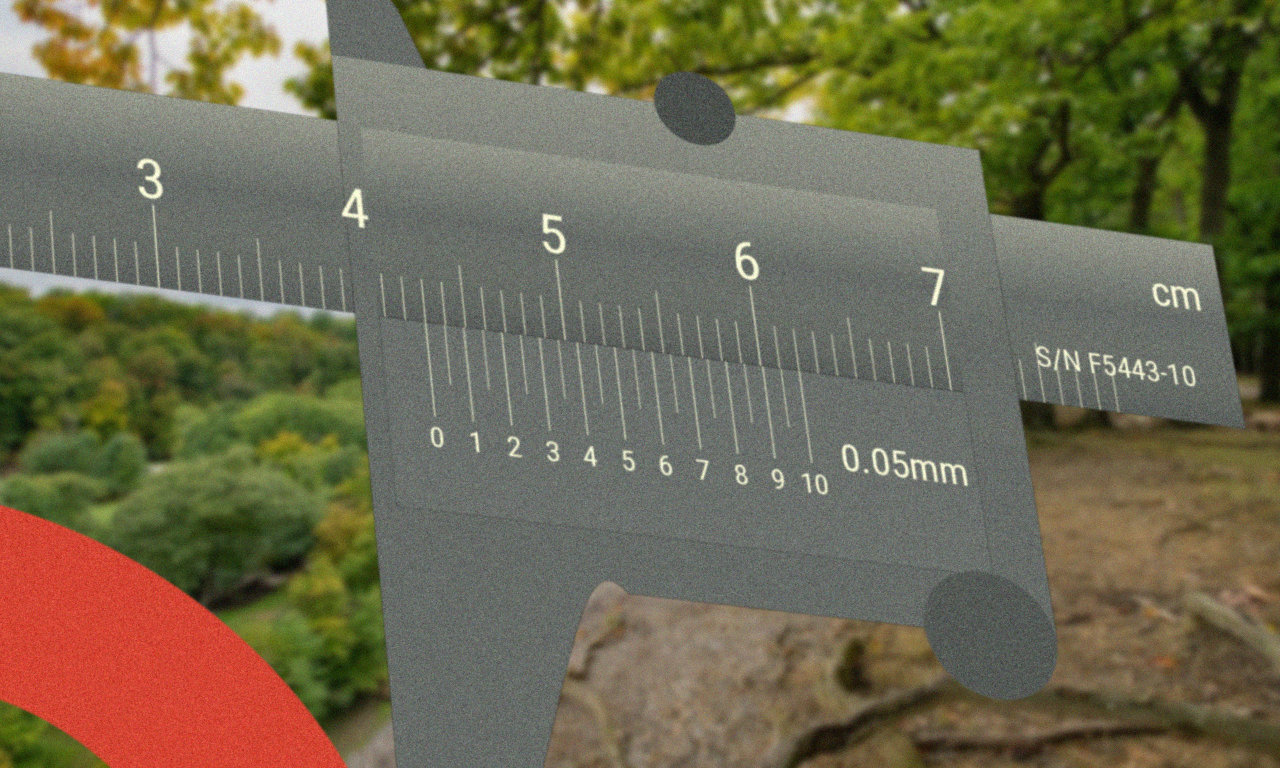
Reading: 43.0,mm
